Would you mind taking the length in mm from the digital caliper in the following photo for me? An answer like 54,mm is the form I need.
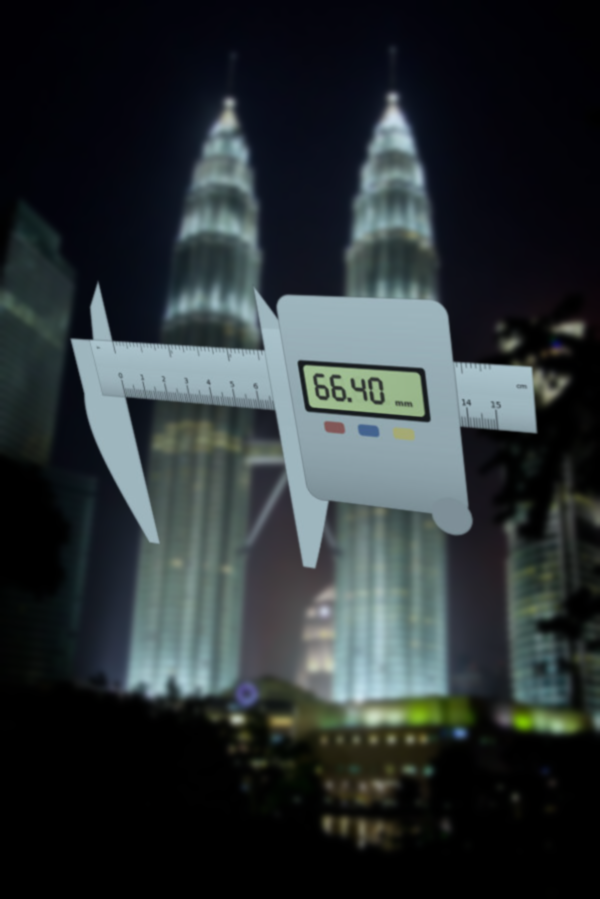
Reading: 66.40,mm
